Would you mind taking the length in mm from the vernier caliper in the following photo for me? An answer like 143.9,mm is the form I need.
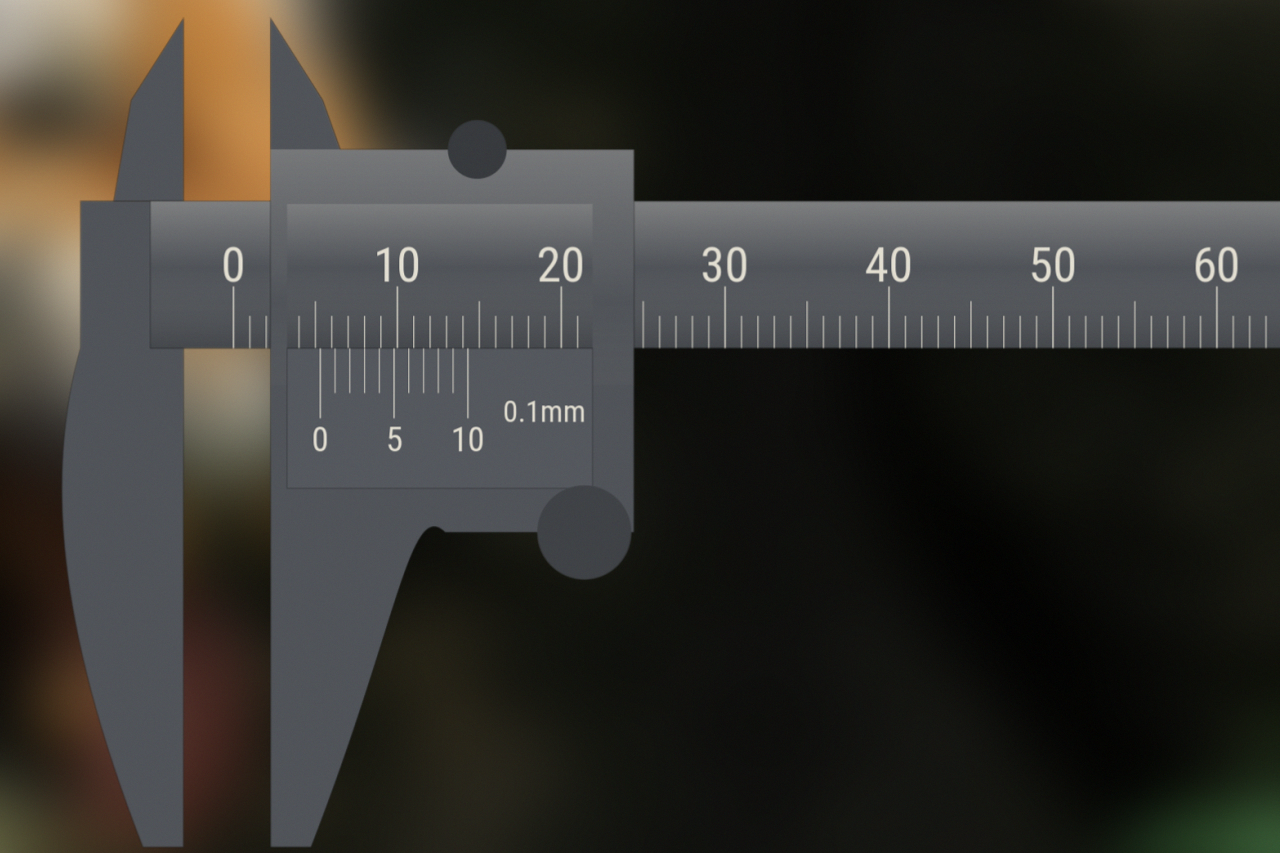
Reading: 5.3,mm
